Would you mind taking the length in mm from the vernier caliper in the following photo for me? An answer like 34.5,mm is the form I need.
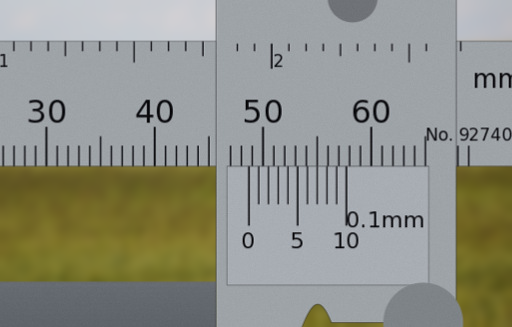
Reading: 48.7,mm
